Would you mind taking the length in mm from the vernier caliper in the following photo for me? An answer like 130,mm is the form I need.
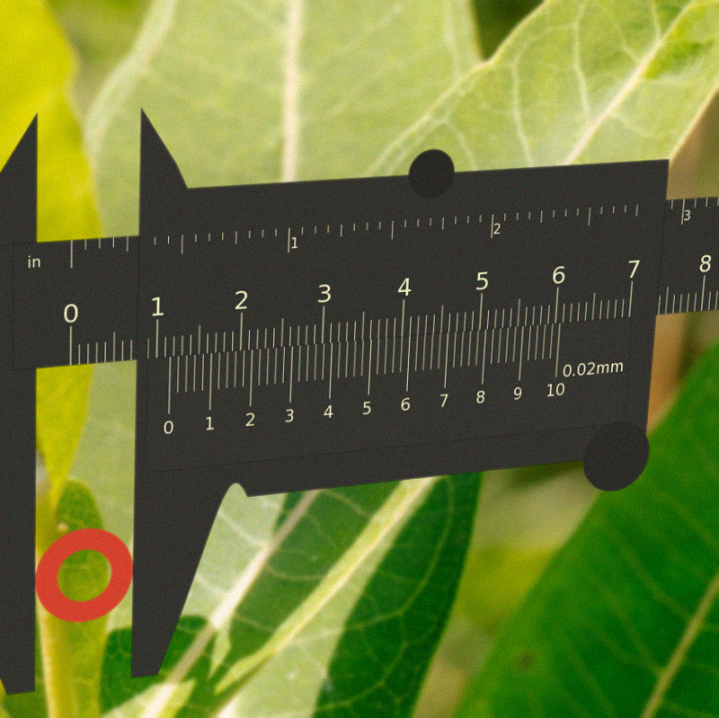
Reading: 11.6,mm
